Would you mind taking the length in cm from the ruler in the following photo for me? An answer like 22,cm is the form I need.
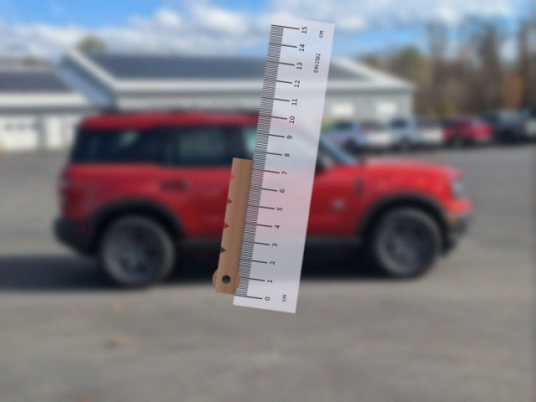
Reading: 7.5,cm
